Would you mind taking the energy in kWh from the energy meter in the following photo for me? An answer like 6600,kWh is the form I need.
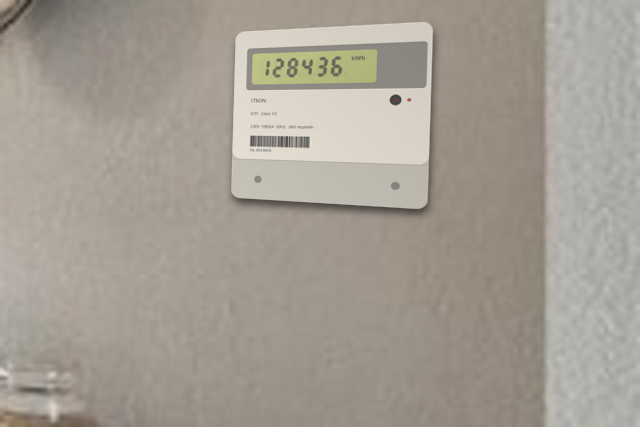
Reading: 128436,kWh
